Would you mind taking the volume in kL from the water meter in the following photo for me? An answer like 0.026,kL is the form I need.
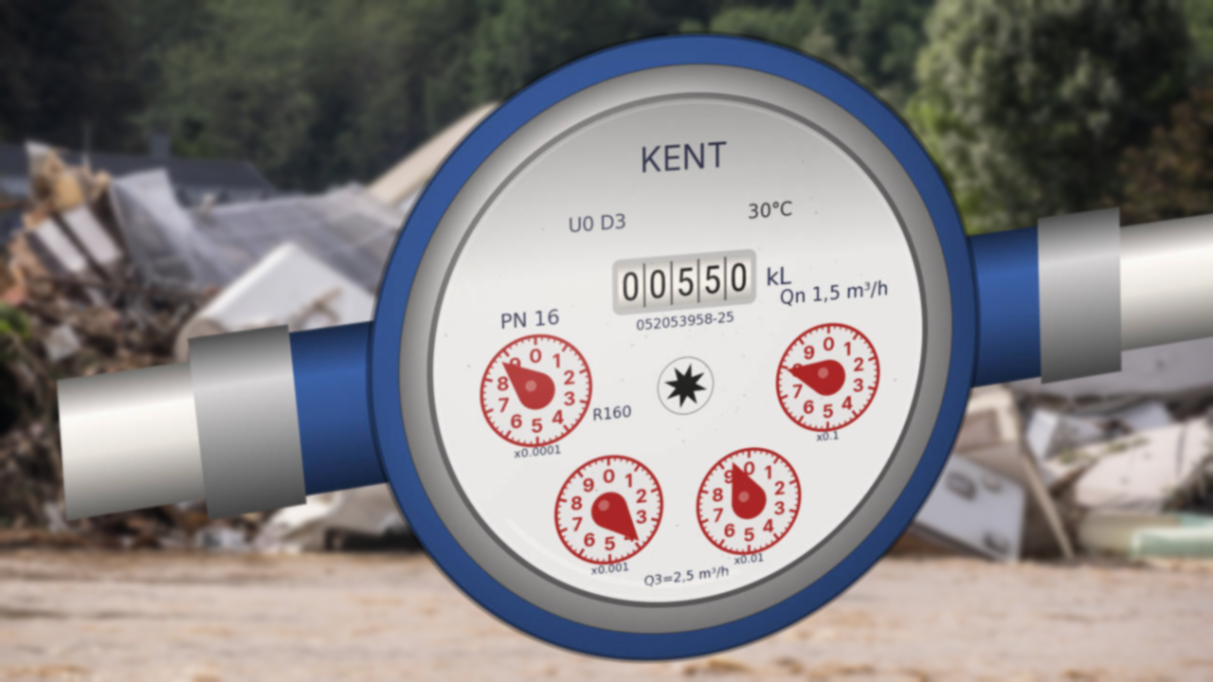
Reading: 550.7938,kL
